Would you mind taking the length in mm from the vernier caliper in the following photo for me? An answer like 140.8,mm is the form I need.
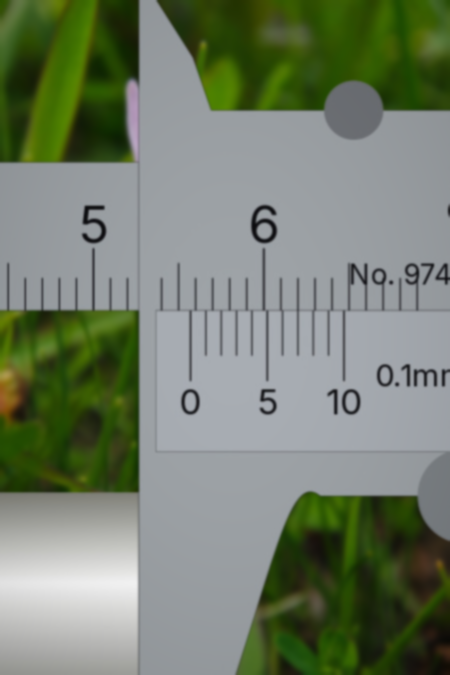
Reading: 55.7,mm
